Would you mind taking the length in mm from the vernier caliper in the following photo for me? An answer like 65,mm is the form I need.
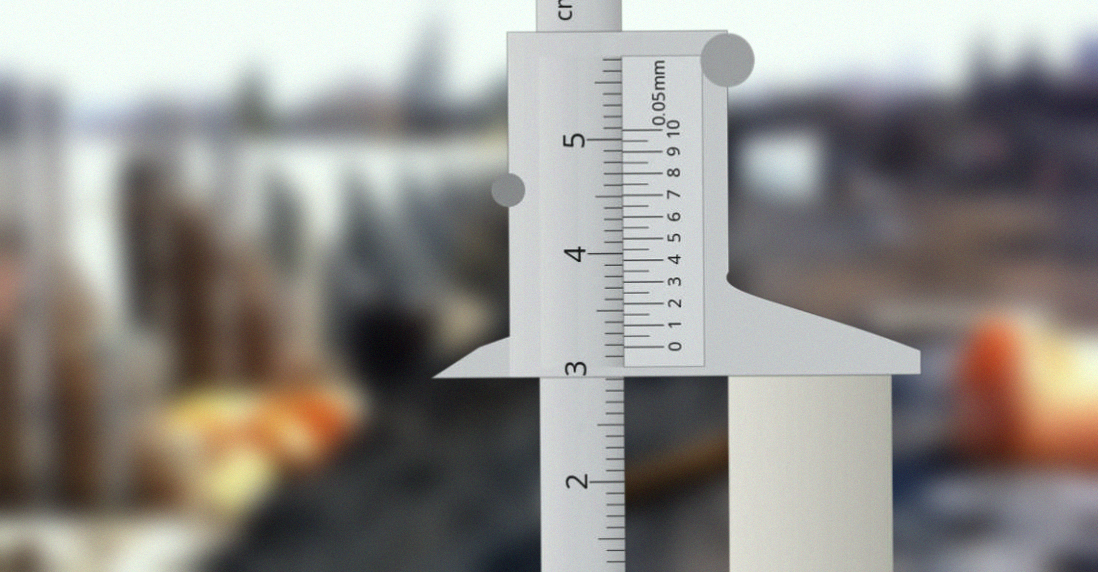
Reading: 31.8,mm
